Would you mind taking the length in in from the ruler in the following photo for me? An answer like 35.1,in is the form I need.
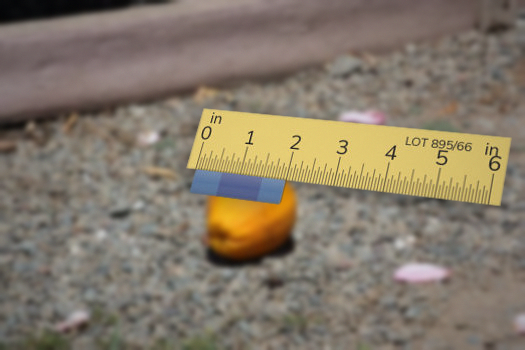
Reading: 2,in
